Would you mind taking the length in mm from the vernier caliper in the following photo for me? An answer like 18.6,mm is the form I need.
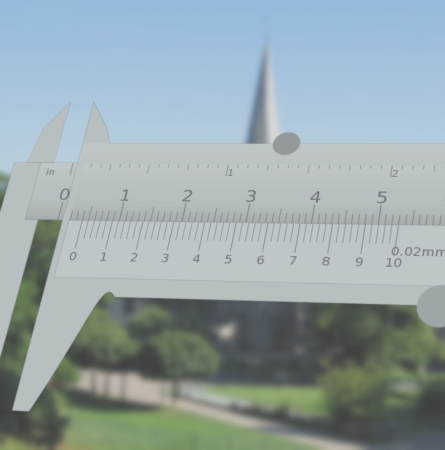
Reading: 4.0,mm
